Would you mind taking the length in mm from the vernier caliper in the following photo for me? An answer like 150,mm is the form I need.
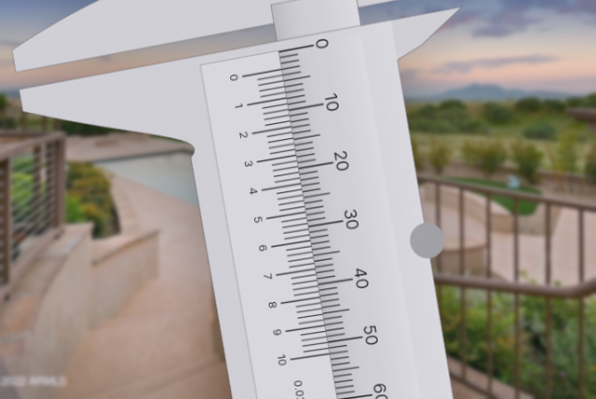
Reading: 3.0,mm
